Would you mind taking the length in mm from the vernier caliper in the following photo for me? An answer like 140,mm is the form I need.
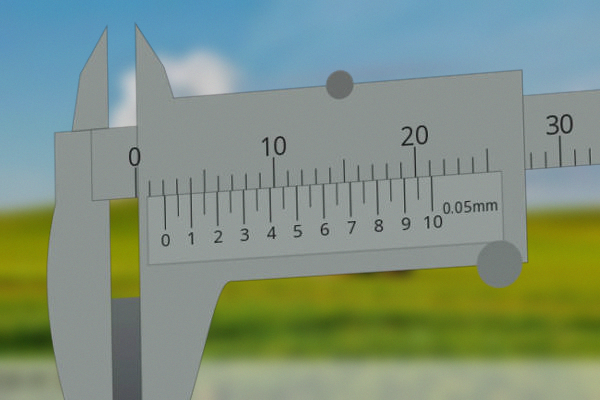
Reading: 2.1,mm
